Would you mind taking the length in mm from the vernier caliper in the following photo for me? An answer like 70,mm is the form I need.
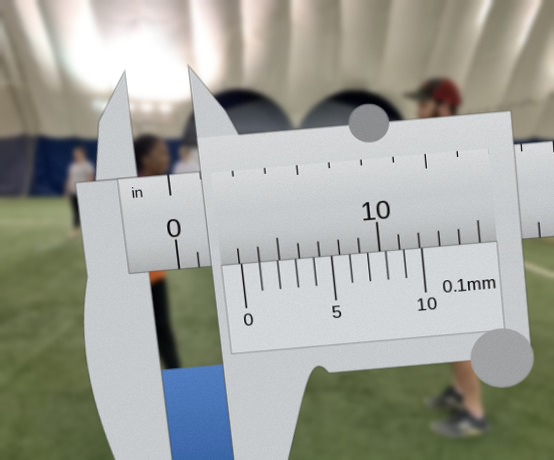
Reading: 3.1,mm
